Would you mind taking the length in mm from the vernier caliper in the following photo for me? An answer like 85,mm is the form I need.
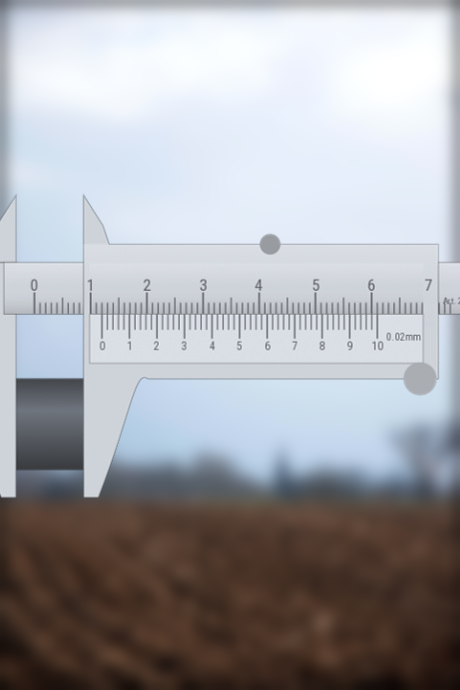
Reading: 12.0,mm
